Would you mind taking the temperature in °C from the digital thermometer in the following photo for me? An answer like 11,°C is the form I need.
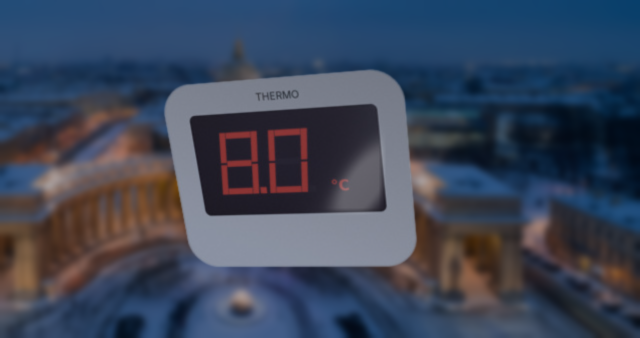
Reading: 8.0,°C
